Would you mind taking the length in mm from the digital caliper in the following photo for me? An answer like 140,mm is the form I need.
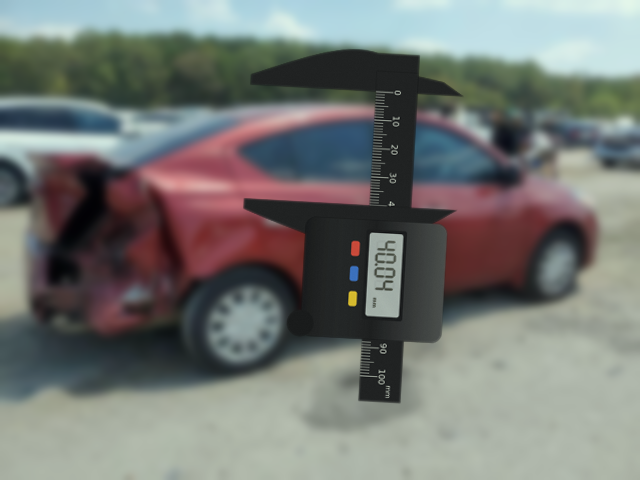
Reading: 40.04,mm
